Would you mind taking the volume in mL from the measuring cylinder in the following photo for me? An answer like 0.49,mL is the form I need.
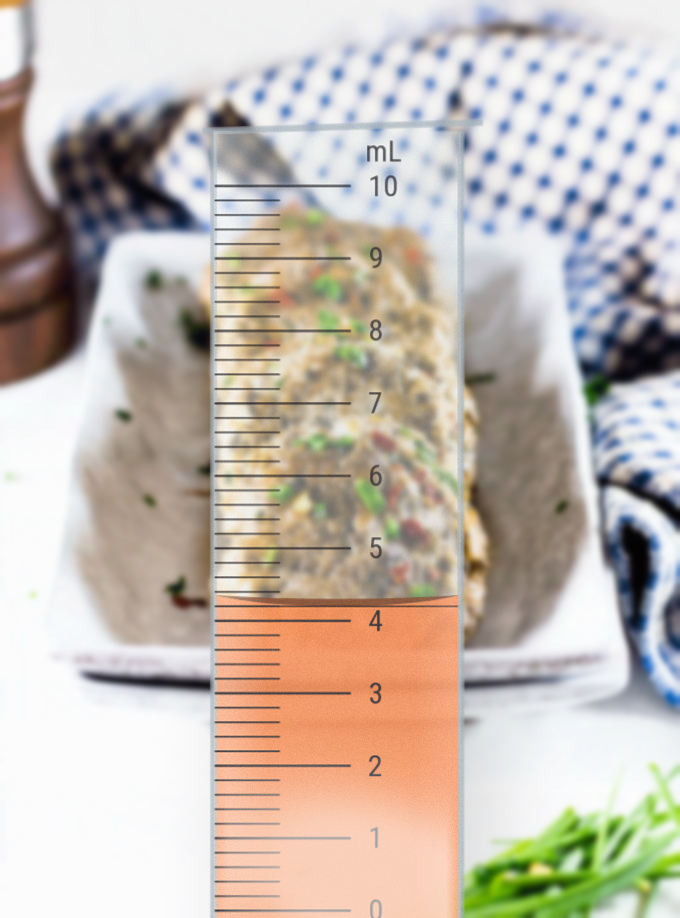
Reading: 4.2,mL
